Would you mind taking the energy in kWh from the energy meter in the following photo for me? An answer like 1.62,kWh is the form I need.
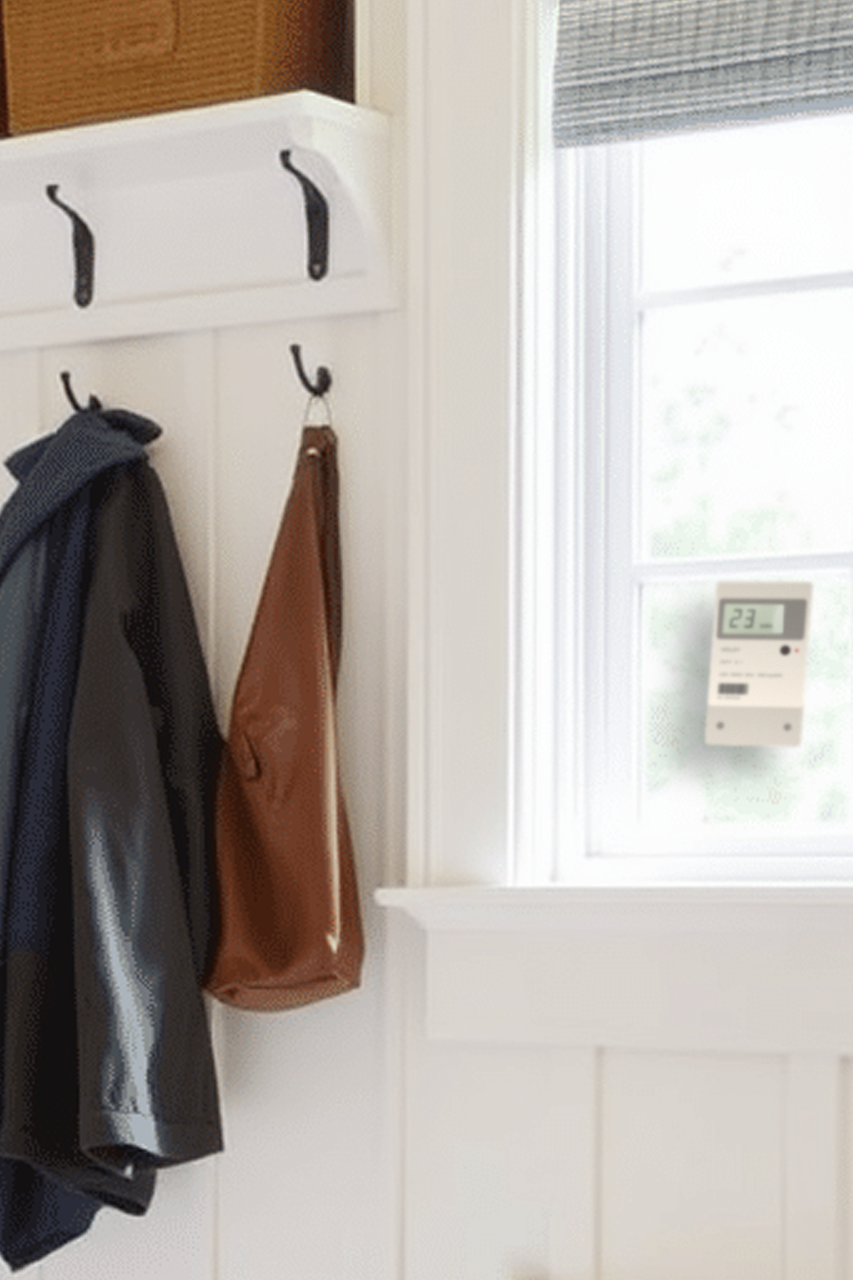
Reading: 23,kWh
